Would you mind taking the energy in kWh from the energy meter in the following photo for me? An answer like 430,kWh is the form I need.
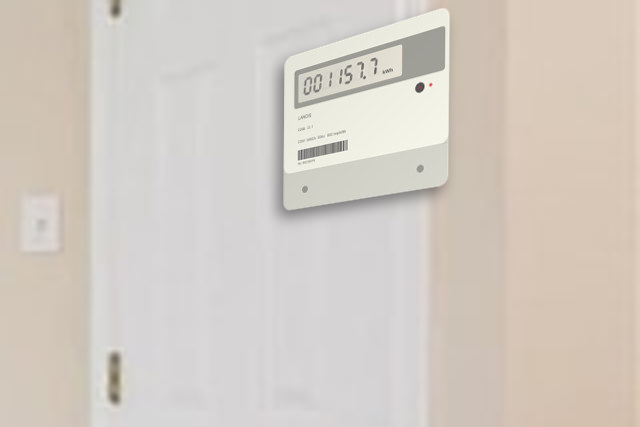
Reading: 1157.7,kWh
